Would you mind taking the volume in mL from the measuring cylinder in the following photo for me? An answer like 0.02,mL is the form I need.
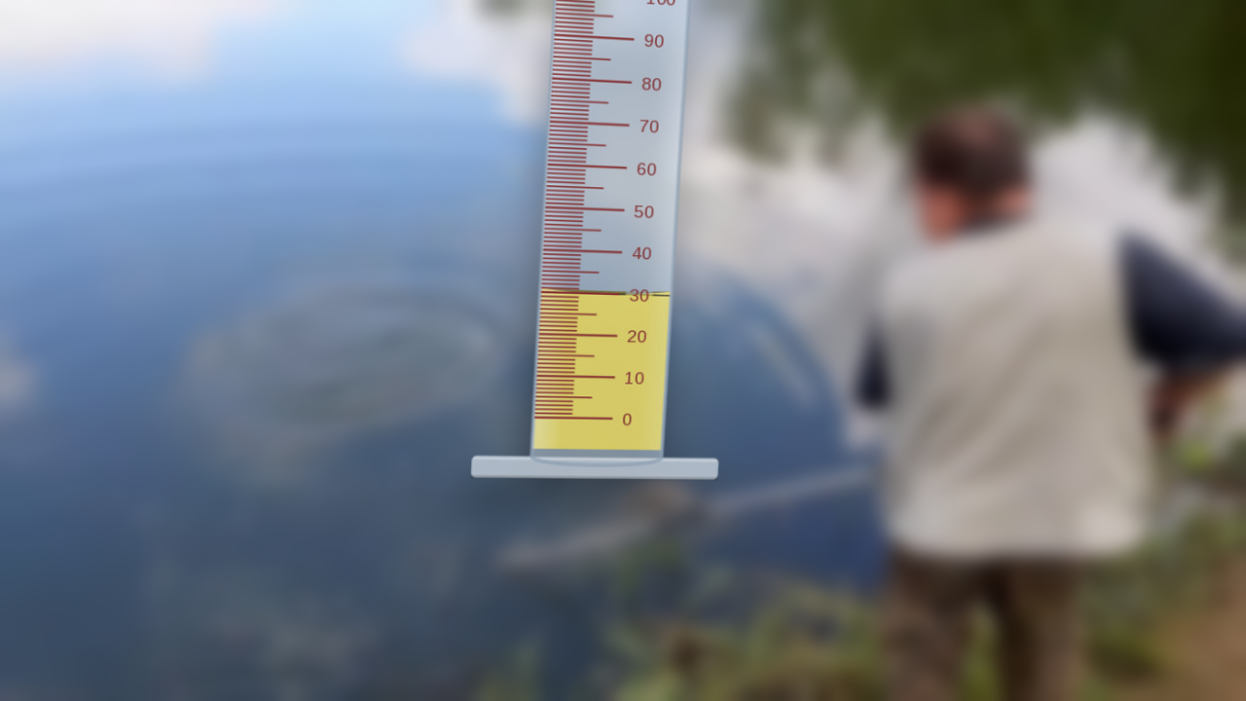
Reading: 30,mL
